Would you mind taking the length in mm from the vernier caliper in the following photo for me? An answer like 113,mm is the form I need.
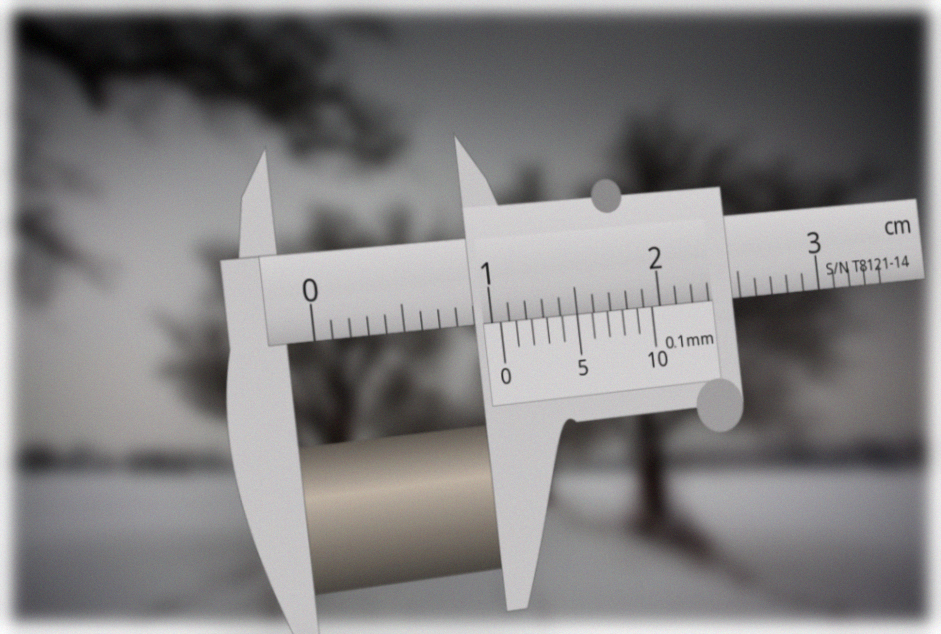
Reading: 10.5,mm
